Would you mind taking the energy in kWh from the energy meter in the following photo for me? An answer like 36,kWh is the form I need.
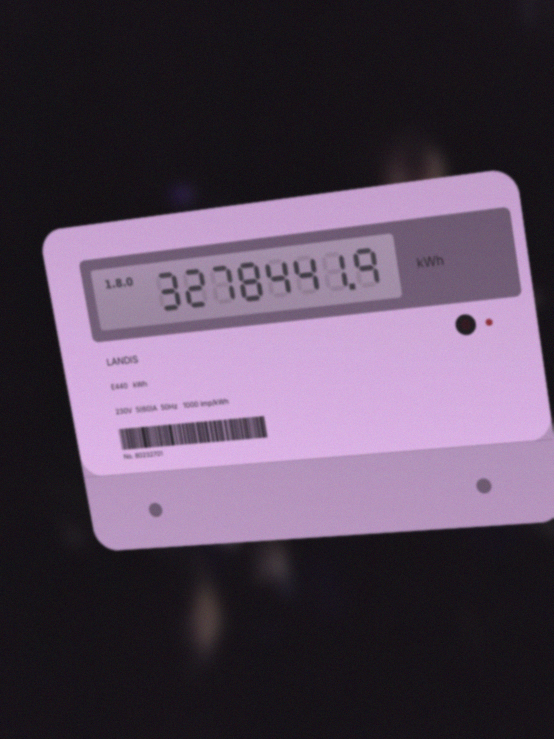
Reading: 3278441.9,kWh
